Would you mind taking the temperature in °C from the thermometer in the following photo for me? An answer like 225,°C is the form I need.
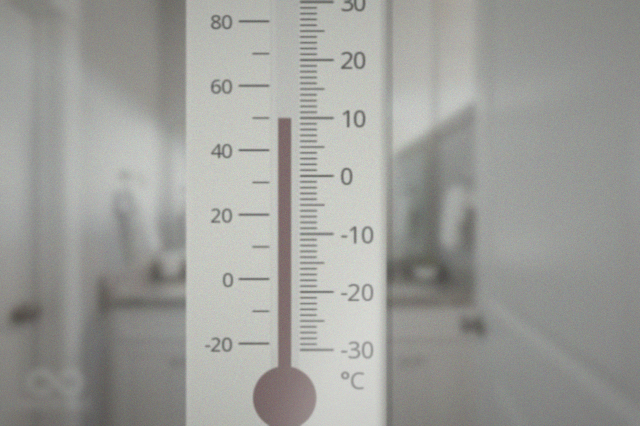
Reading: 10,°C
